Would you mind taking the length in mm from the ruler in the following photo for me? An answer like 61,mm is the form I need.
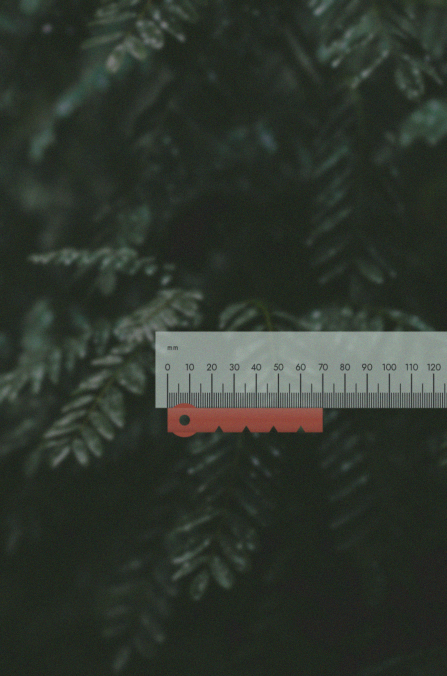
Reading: 70,mm
